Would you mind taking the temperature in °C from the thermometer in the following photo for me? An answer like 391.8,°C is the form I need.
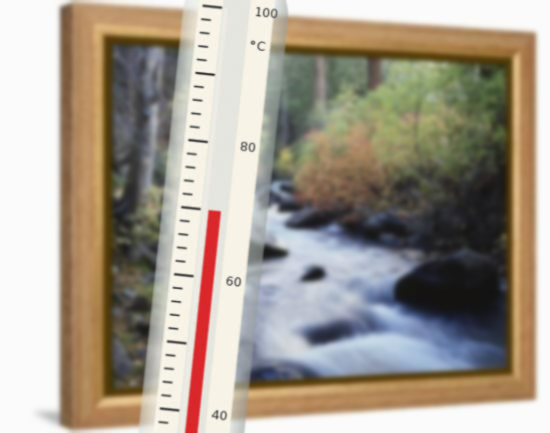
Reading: 70,°C
